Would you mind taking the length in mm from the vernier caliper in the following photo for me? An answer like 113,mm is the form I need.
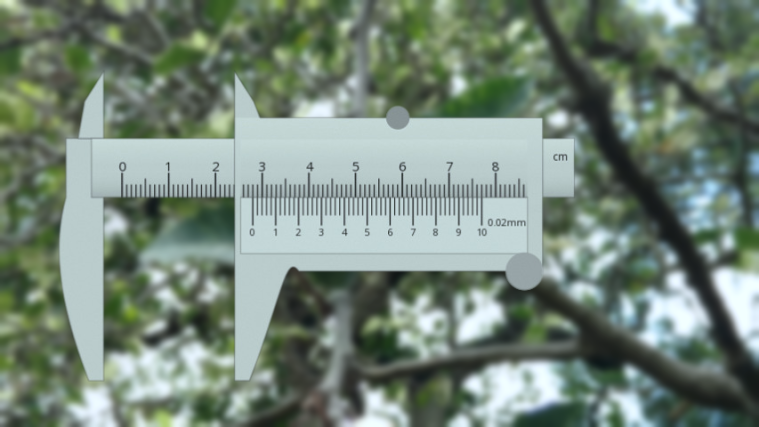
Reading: 28.0,mm
